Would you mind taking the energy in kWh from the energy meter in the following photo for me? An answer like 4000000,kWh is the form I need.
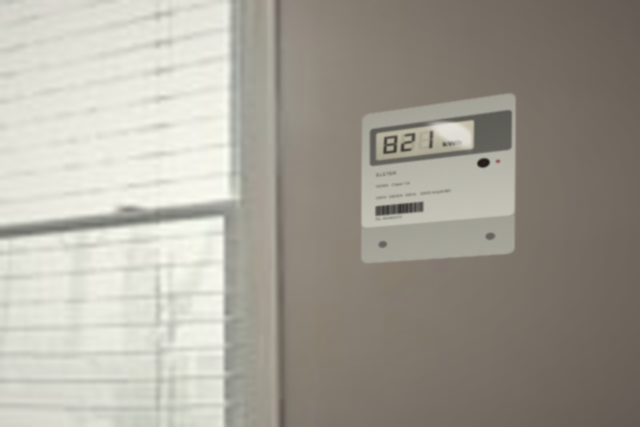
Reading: 821,kWh
